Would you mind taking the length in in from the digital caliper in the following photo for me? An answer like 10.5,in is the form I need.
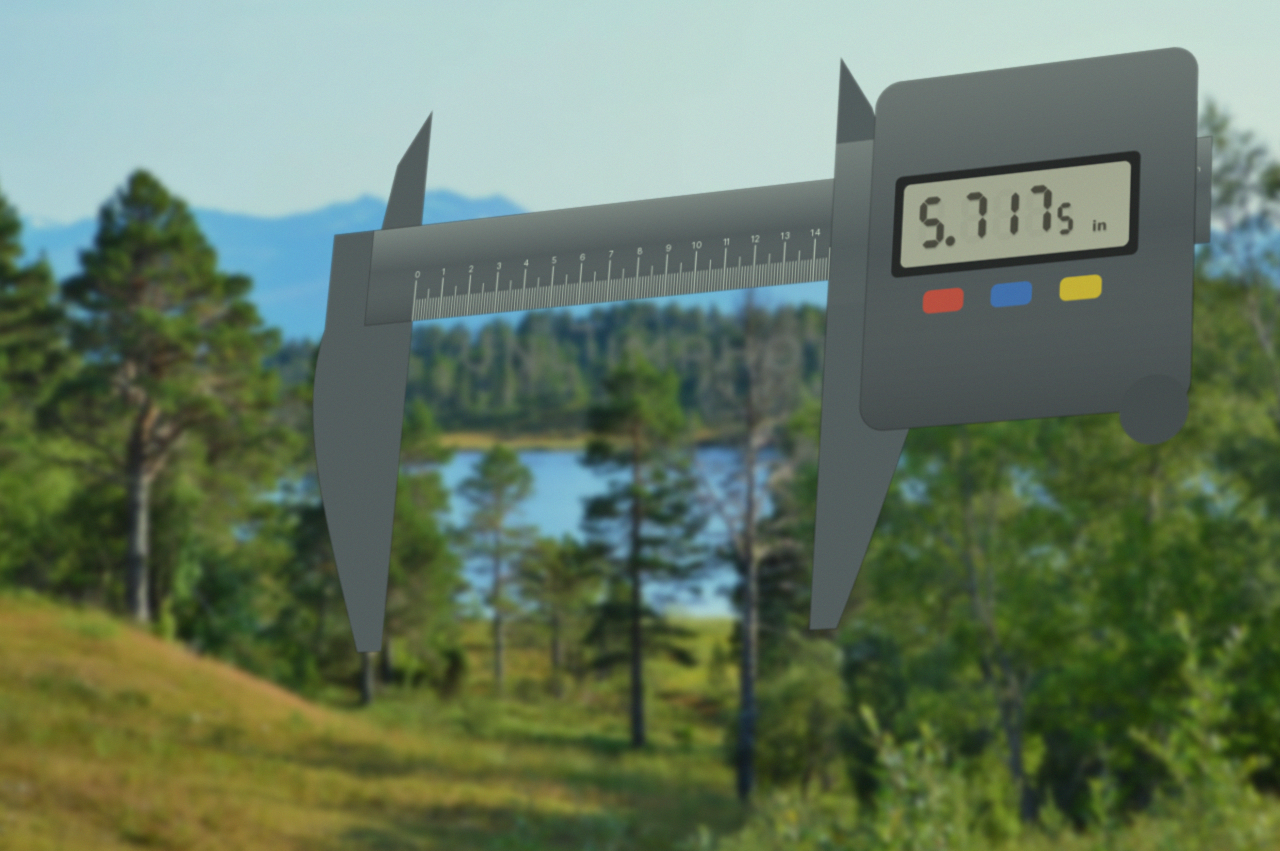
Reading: 5.7175,in
